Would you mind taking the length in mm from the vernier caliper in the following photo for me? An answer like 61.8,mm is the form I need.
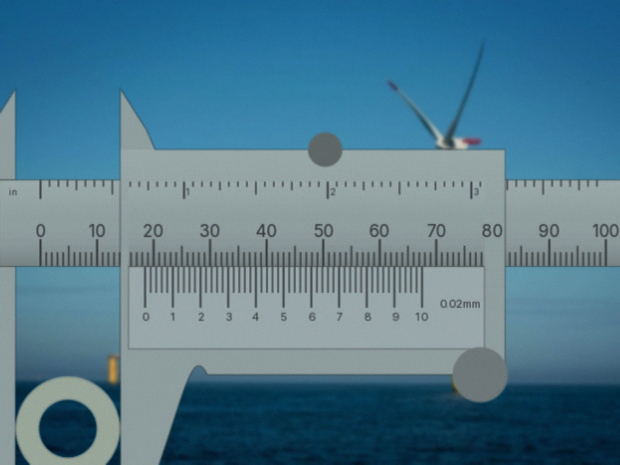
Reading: 18.5,mm
